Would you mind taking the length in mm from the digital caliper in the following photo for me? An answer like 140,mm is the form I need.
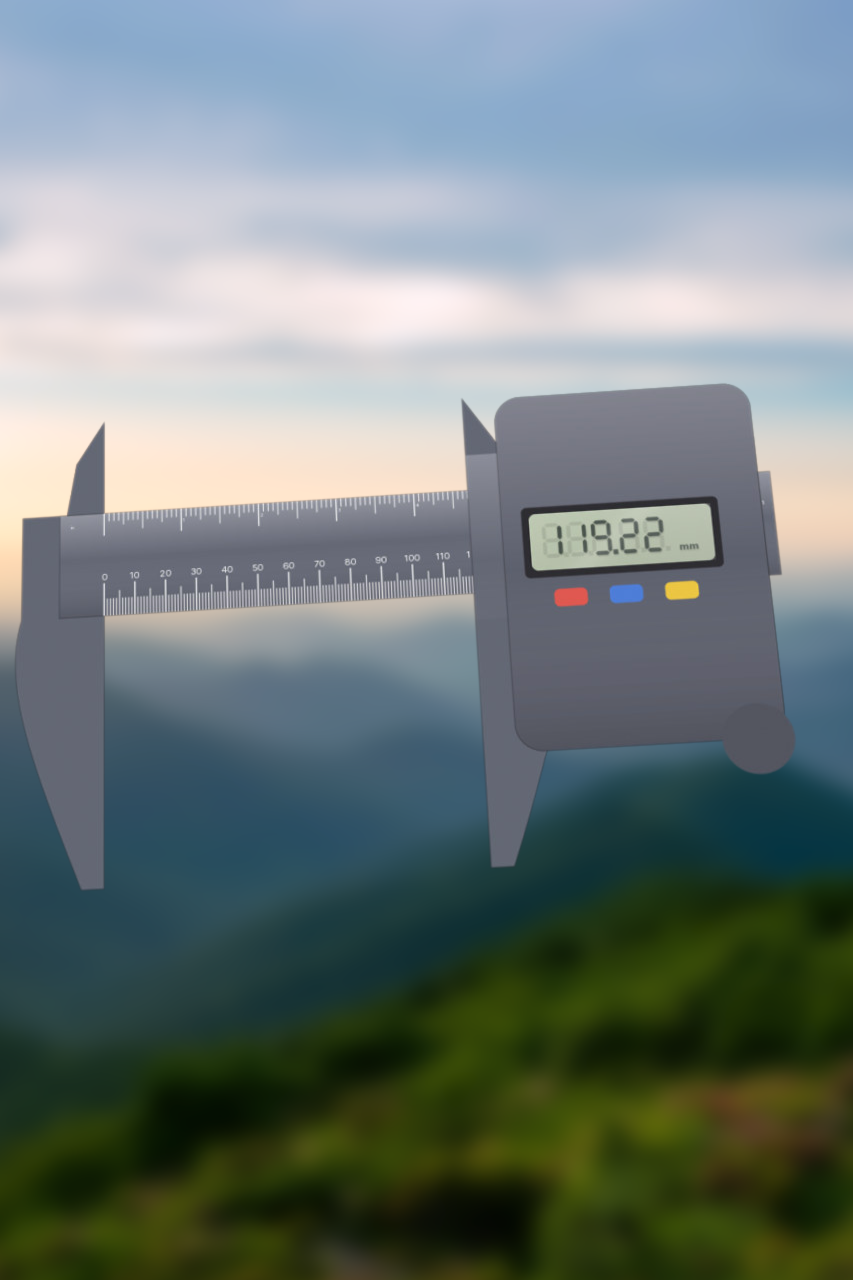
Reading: 119.22,mm
